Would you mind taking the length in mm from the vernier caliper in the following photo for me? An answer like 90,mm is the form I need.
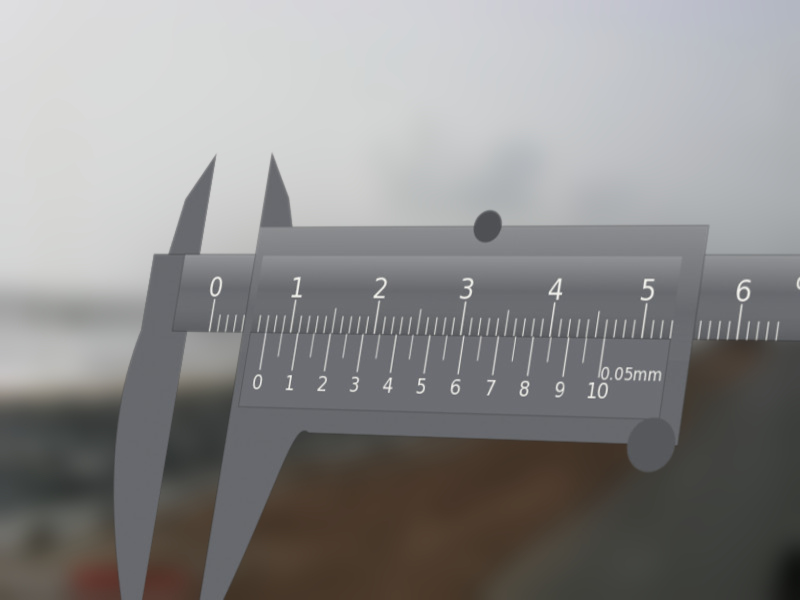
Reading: 7.0,mm
